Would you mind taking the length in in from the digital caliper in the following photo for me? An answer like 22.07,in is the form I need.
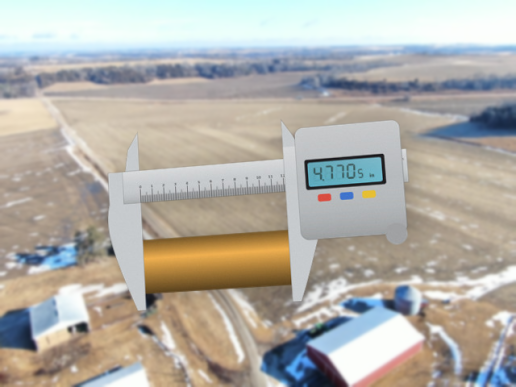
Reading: 4.7705,in
